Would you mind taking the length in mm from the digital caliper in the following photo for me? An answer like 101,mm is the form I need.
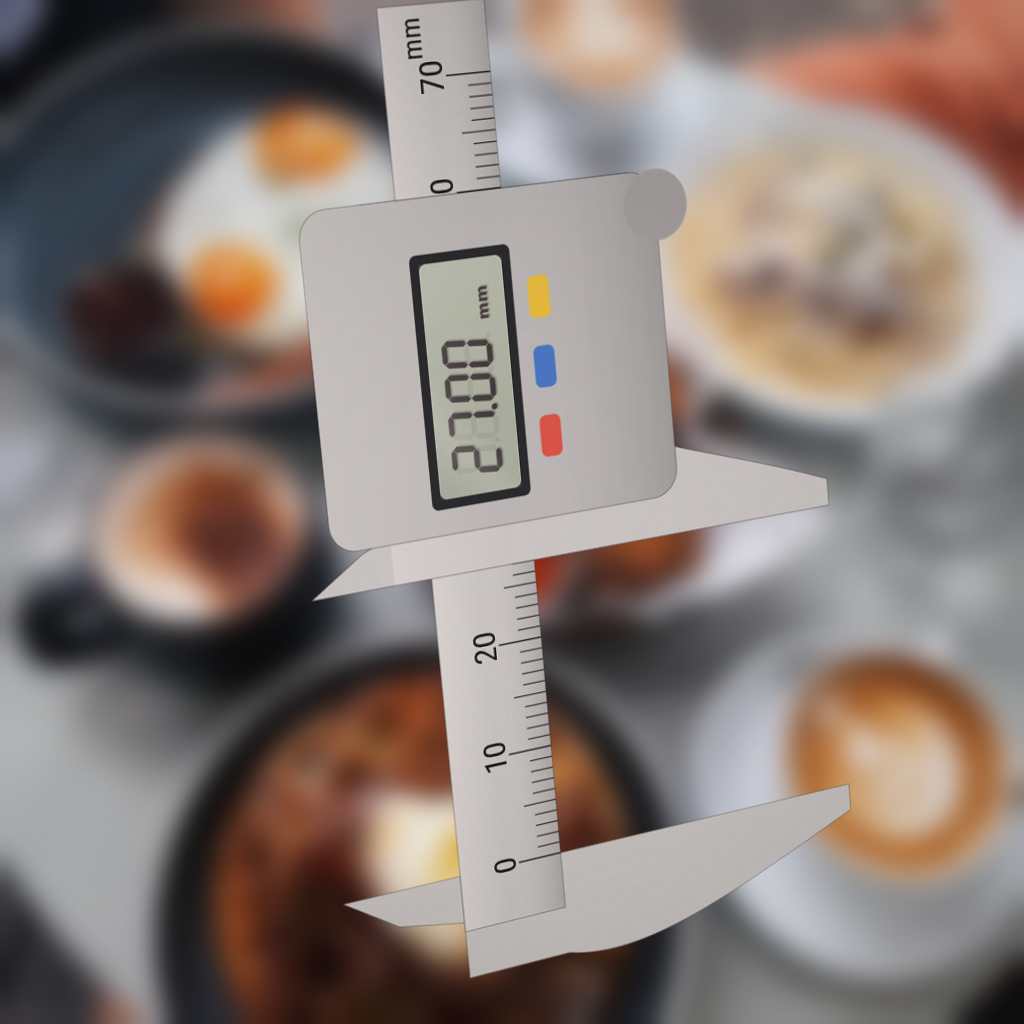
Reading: 27.00,mm
